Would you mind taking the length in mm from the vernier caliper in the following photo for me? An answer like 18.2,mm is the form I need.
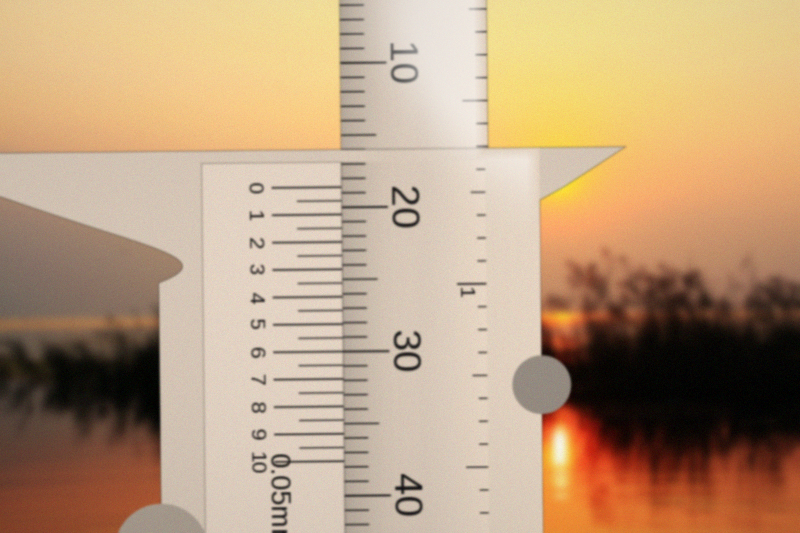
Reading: 18.6,mm
